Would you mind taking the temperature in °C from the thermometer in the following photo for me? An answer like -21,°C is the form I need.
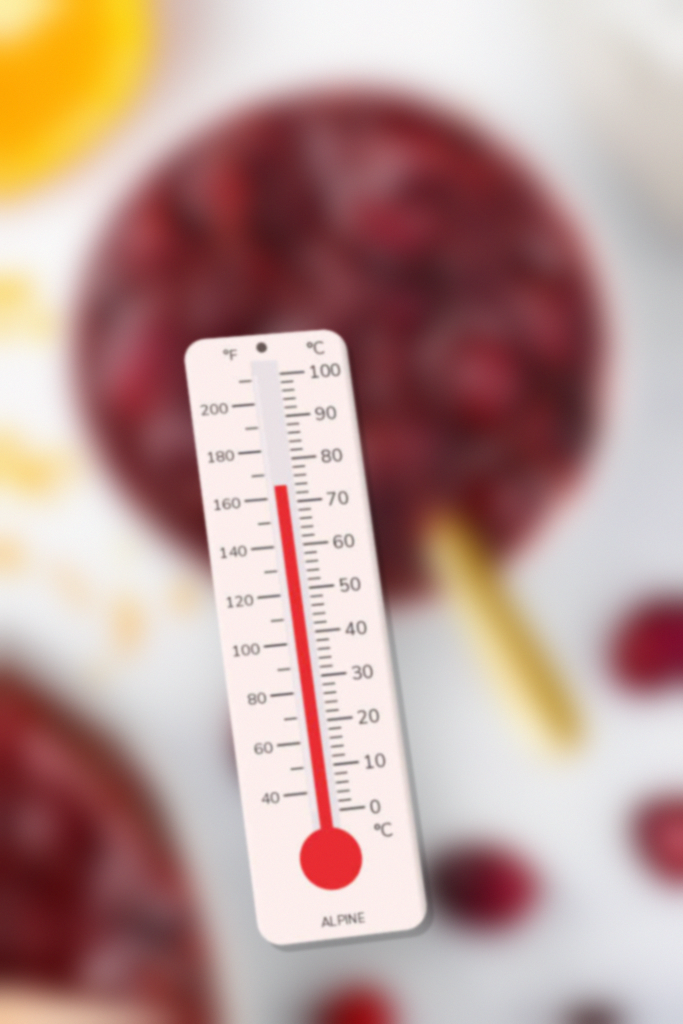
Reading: 74,°C
